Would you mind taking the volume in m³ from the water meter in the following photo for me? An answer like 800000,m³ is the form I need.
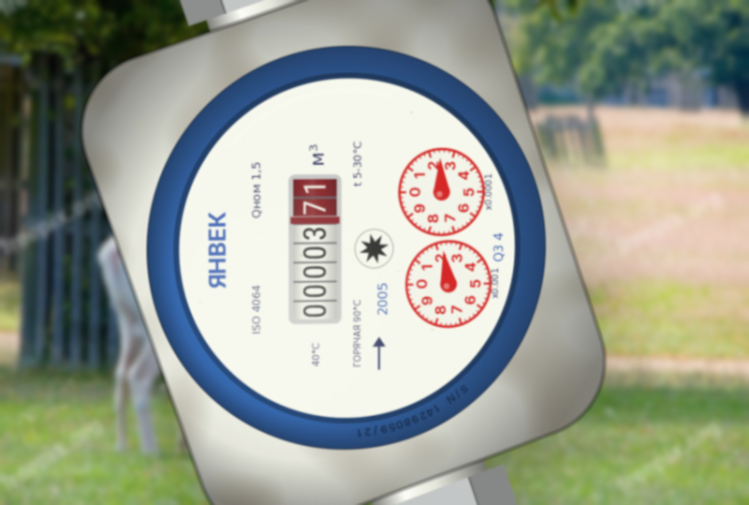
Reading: 3.7122,m³
